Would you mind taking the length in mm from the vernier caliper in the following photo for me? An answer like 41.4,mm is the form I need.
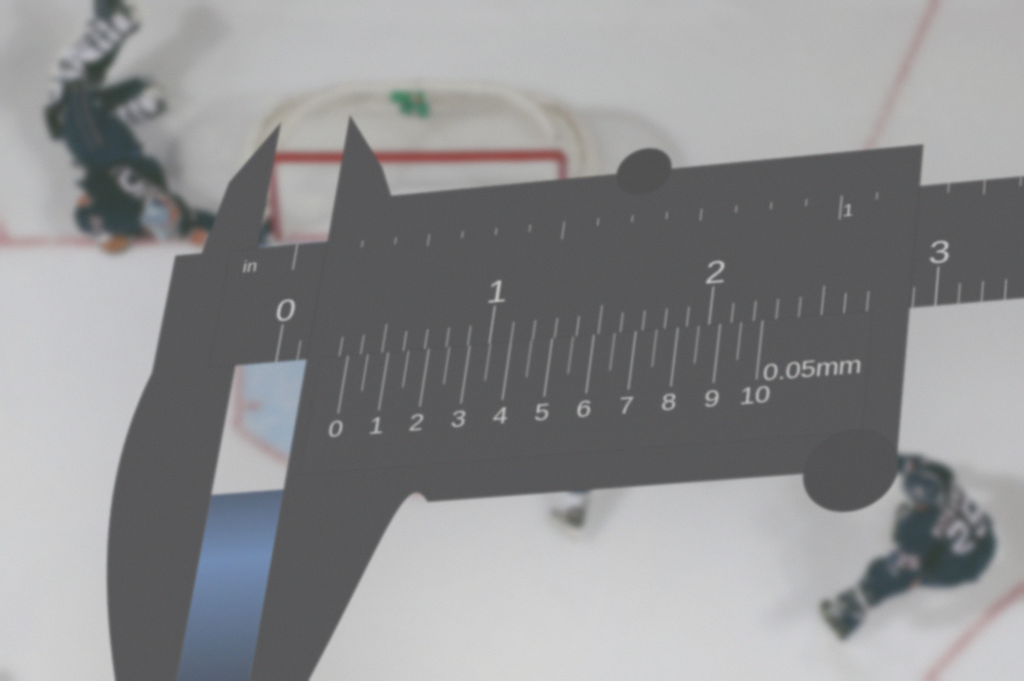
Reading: 3.4,mm
